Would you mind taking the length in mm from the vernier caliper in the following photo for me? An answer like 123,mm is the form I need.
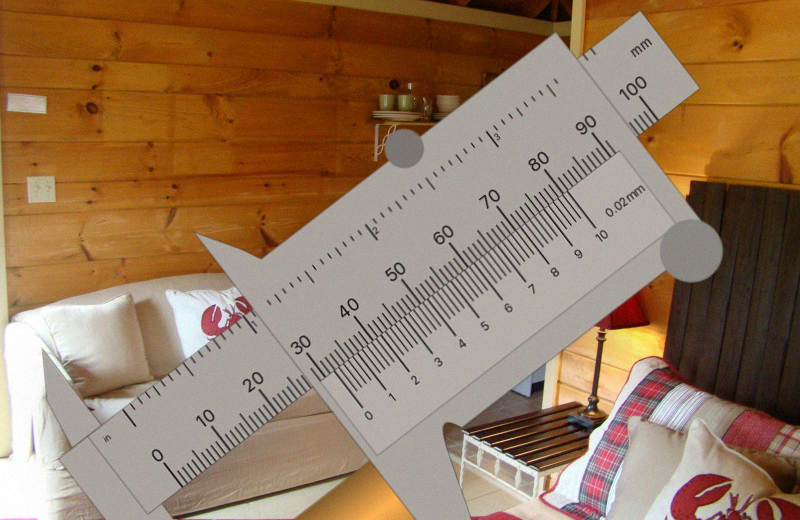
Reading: 31.8,mm
